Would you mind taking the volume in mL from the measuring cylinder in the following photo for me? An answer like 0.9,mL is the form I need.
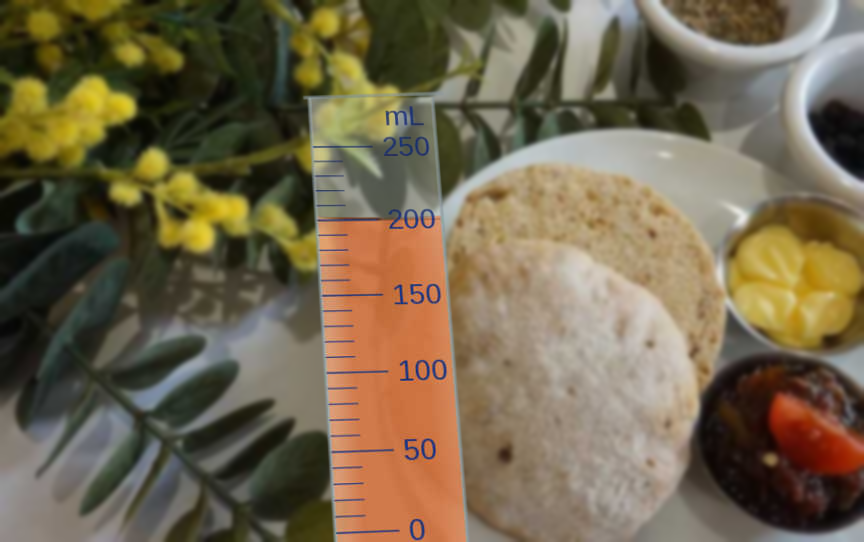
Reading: 200,mL
